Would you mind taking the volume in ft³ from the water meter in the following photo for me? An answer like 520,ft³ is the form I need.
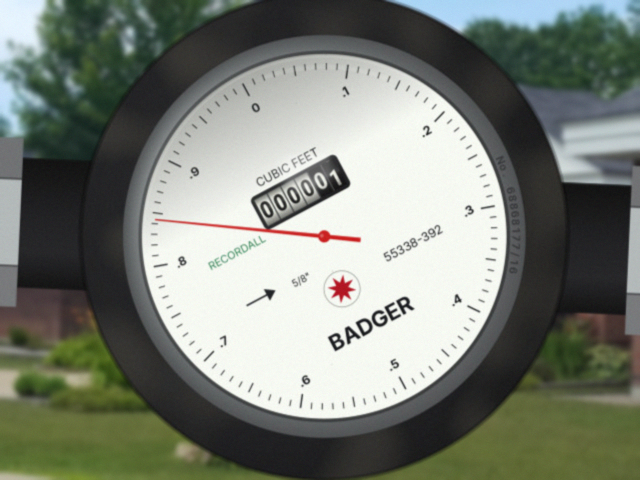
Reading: 0.84,ft³
